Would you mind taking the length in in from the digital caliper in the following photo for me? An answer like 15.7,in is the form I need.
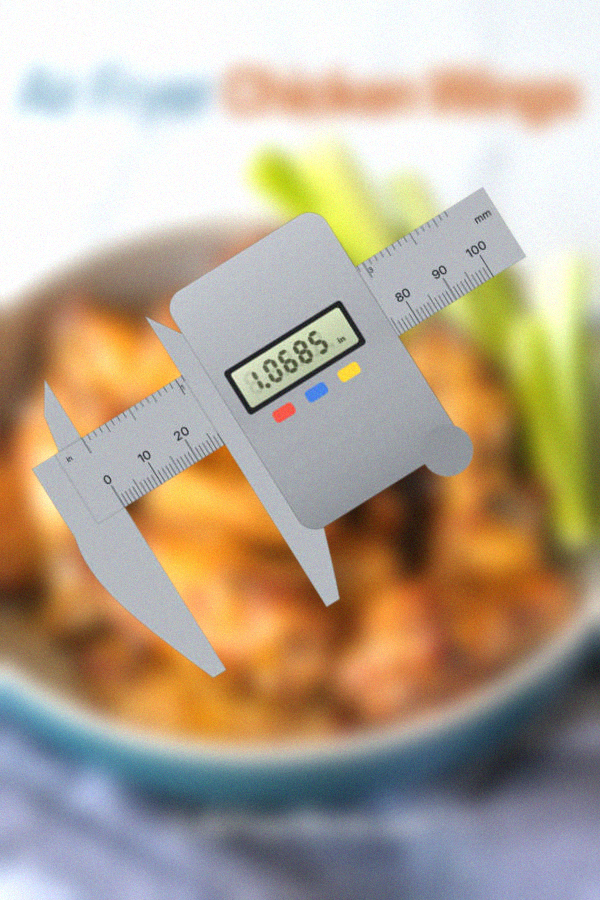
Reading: 1.0685,in
